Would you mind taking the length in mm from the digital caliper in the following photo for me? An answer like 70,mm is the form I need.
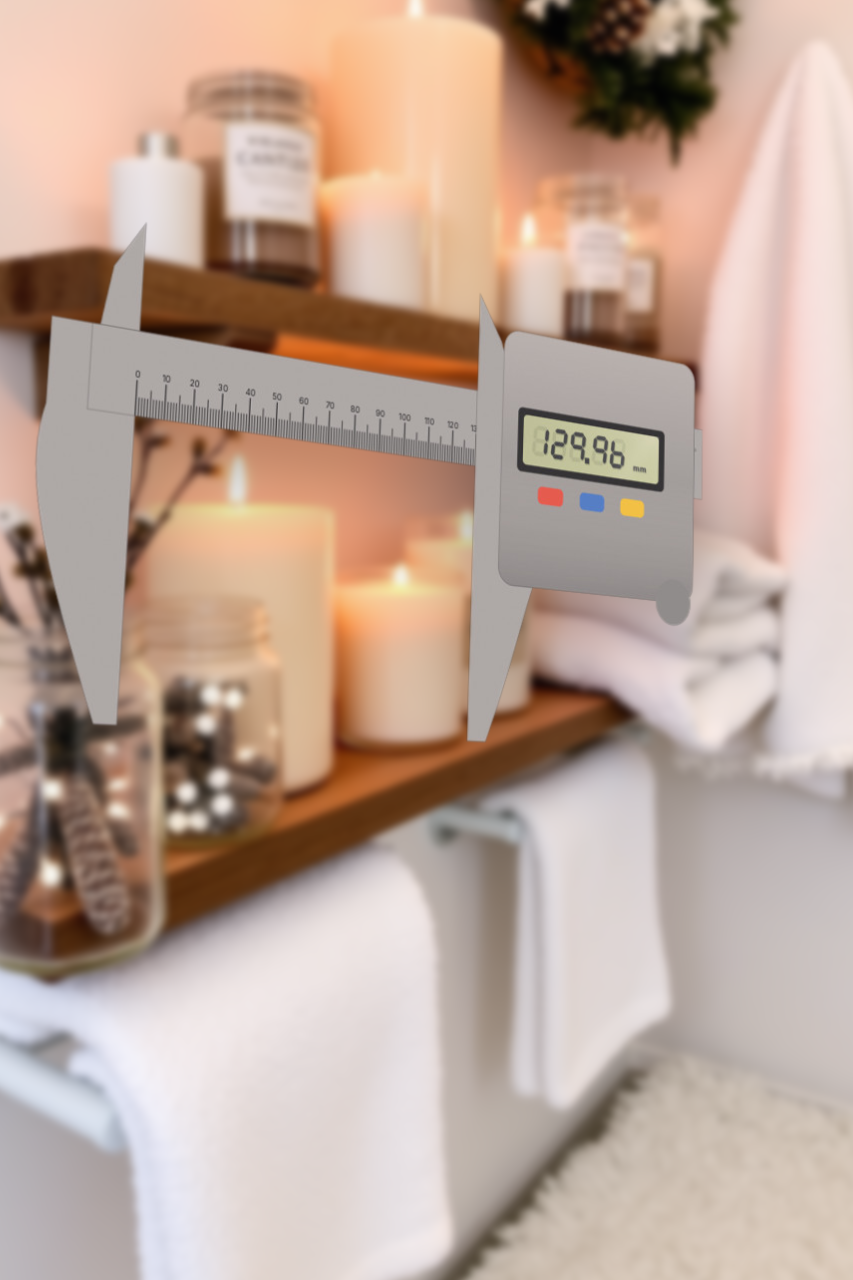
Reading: 129.96,mm
